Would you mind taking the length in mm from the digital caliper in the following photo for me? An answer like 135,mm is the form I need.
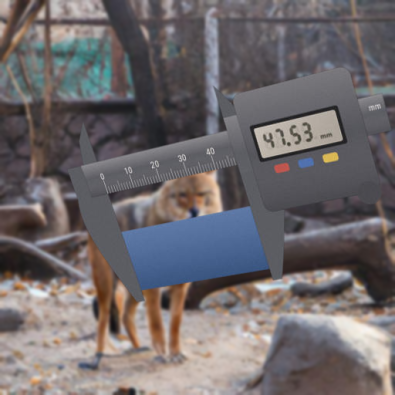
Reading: 47.53,mm
